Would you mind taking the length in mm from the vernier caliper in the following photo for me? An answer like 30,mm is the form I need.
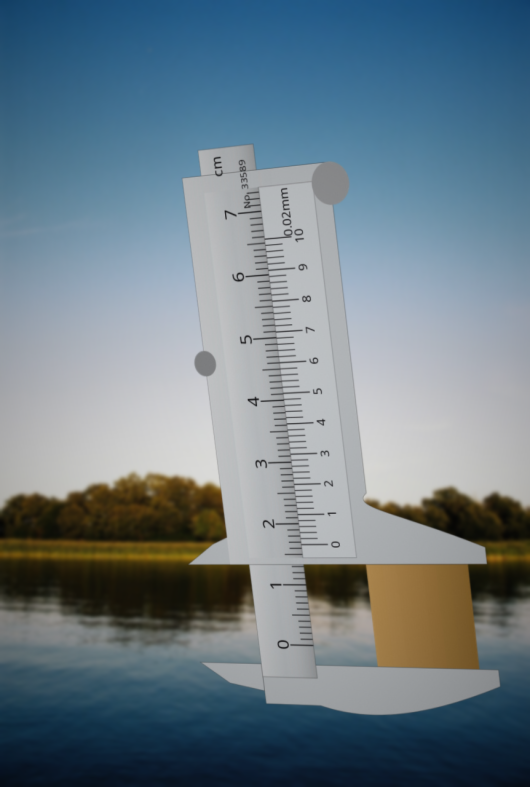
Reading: 16.6,mm
